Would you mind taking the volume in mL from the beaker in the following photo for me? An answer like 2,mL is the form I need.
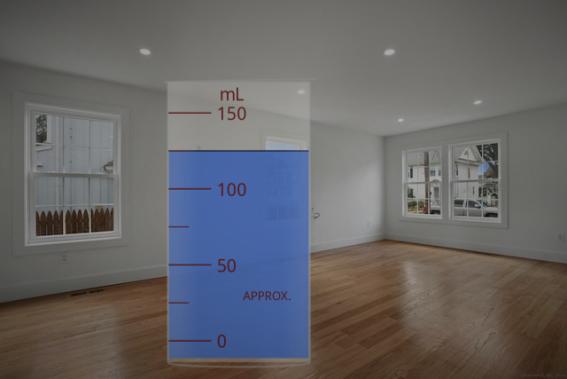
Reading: 125,mL
